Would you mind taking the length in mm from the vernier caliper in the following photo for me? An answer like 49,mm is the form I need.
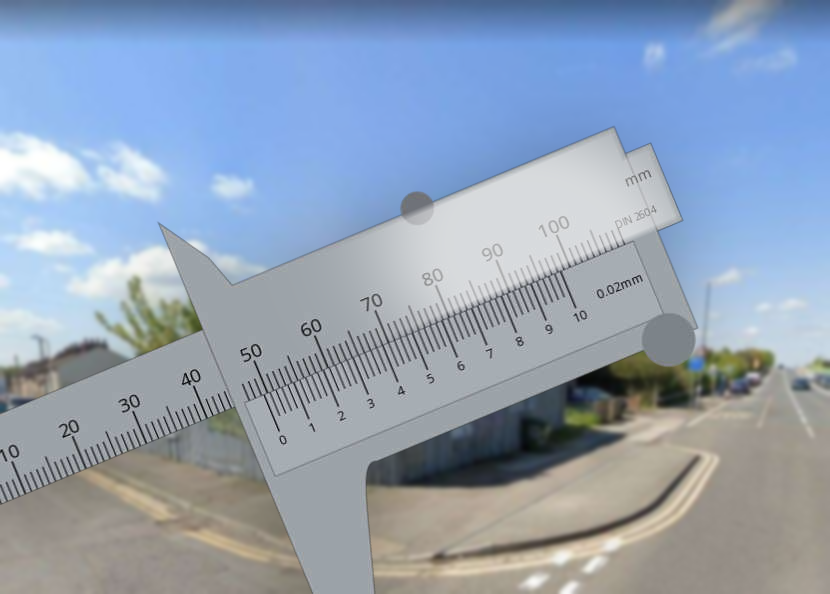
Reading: 49.4,mm
